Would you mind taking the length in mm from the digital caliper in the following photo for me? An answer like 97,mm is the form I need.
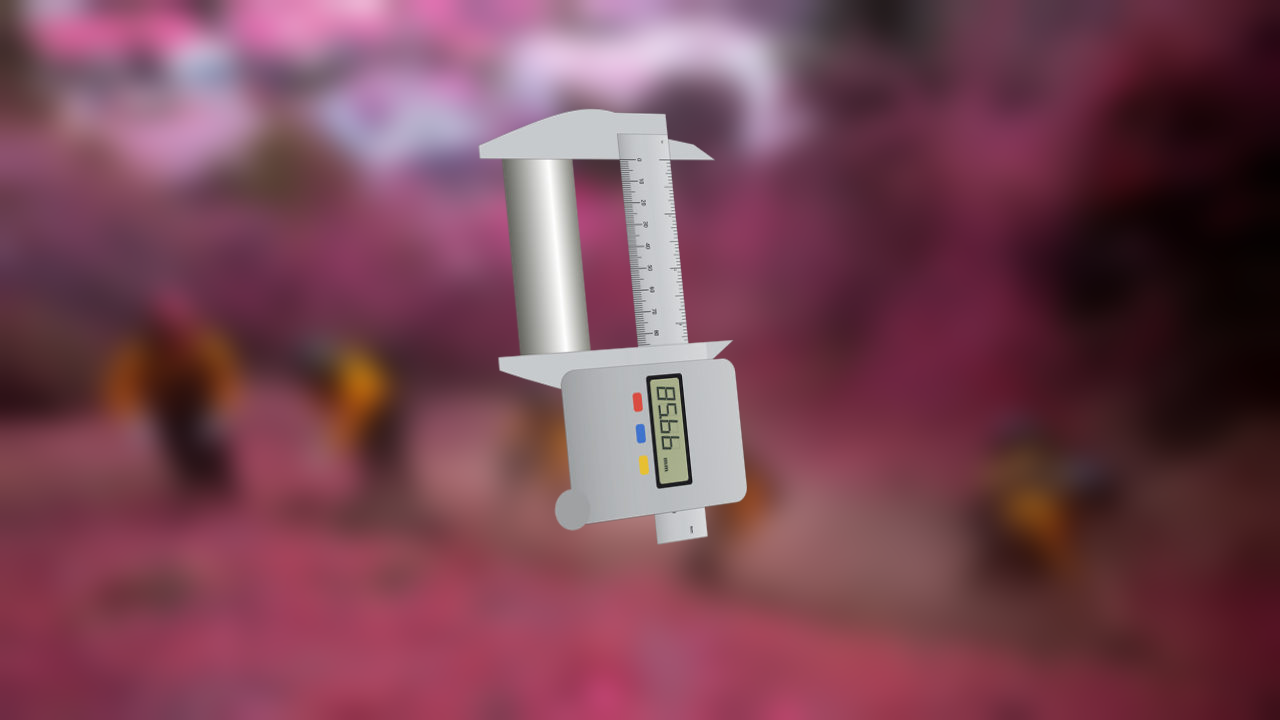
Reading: 85.66,mm
